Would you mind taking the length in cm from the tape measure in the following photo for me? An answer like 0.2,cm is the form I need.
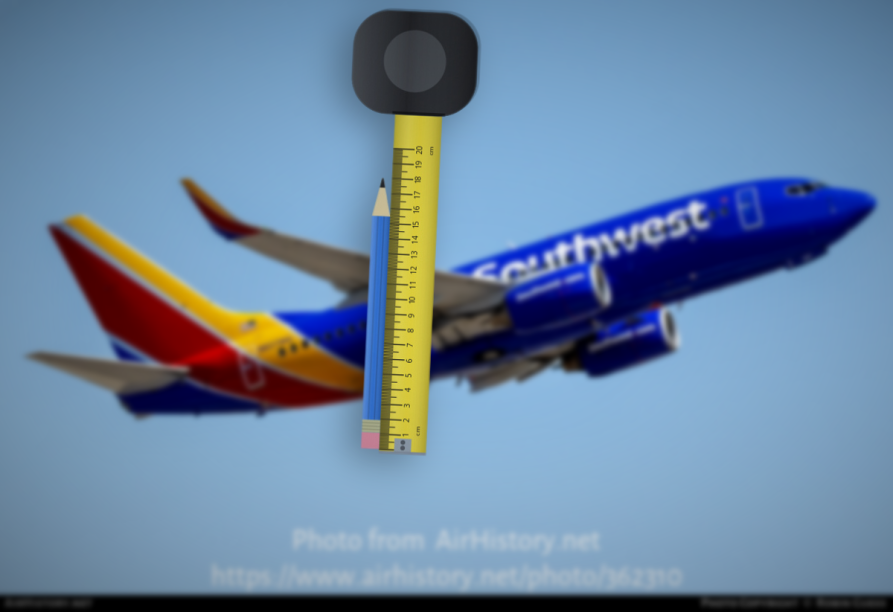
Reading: 18,cm
